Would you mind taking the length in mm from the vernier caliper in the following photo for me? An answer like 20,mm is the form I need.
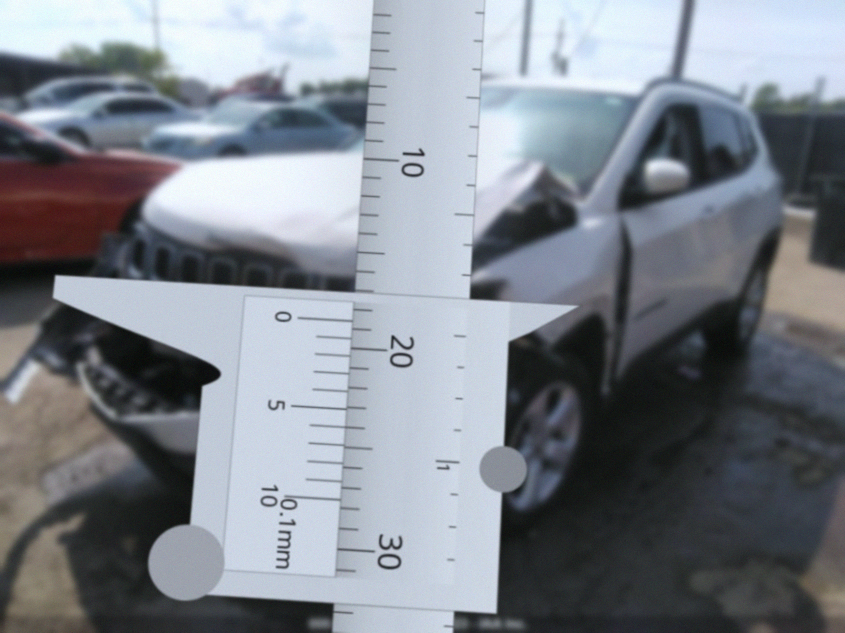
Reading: 18.6,mm
